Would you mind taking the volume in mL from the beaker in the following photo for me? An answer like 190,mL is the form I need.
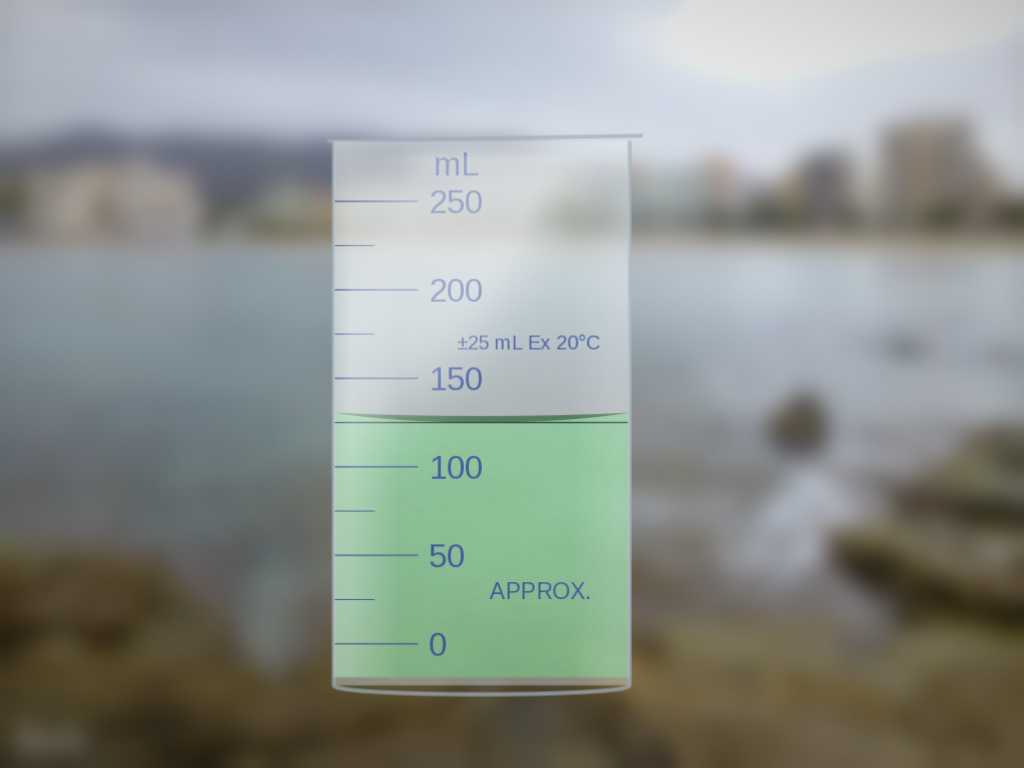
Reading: 125,mL
